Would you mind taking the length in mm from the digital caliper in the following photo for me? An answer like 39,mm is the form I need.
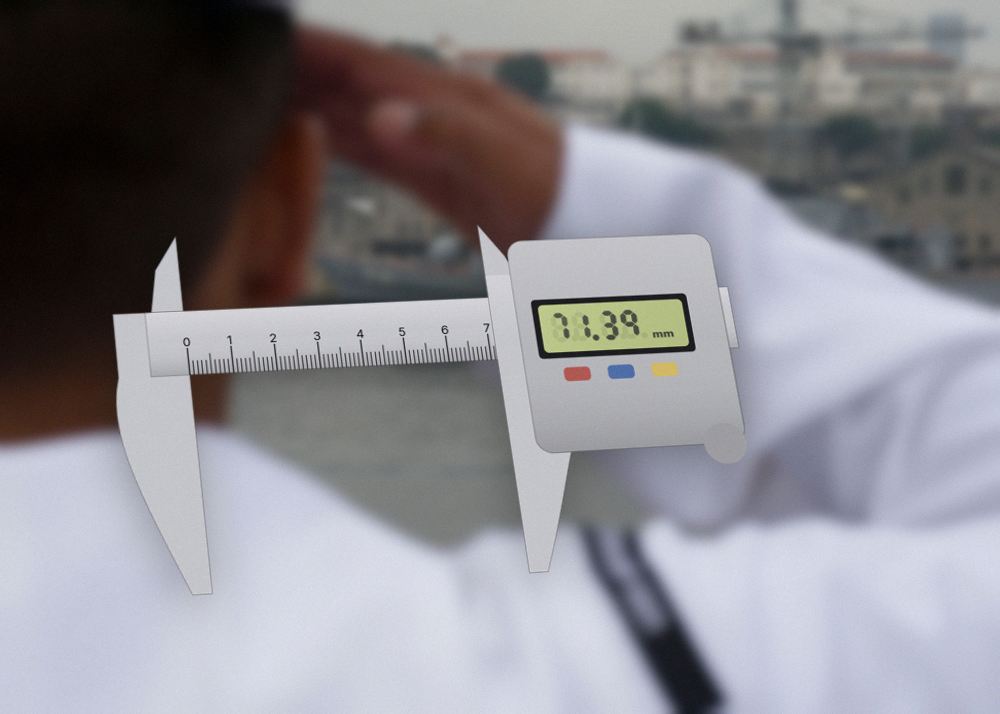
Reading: 71.39,mm
